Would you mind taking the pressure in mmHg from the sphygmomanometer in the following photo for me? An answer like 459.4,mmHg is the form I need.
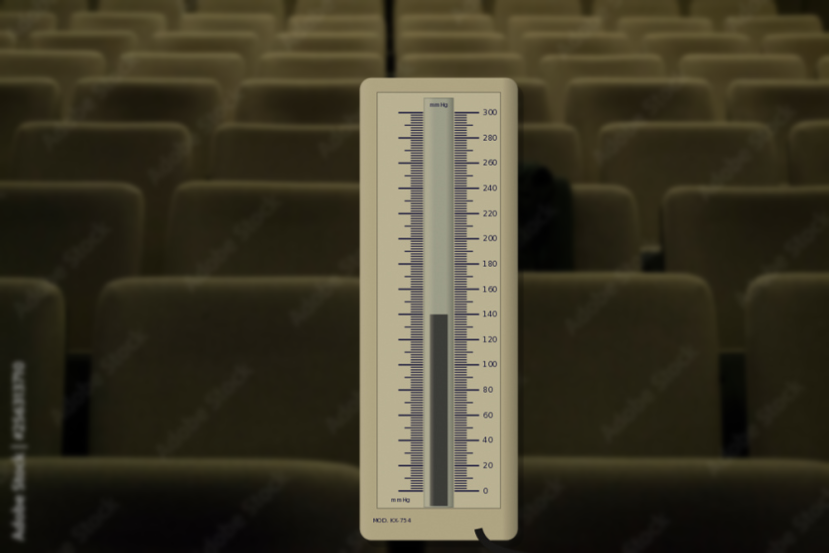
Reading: 140,mmHg
